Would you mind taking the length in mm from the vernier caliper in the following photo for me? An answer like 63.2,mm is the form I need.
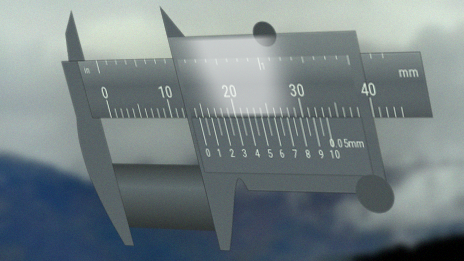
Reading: 14.4,mm
